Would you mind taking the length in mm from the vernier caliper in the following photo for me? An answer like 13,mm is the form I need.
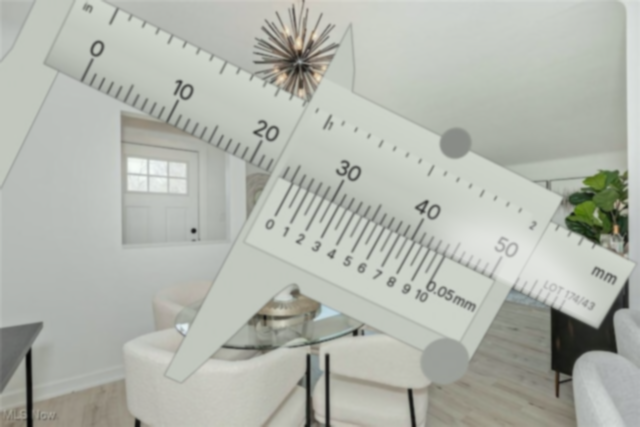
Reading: 25.2,mm
